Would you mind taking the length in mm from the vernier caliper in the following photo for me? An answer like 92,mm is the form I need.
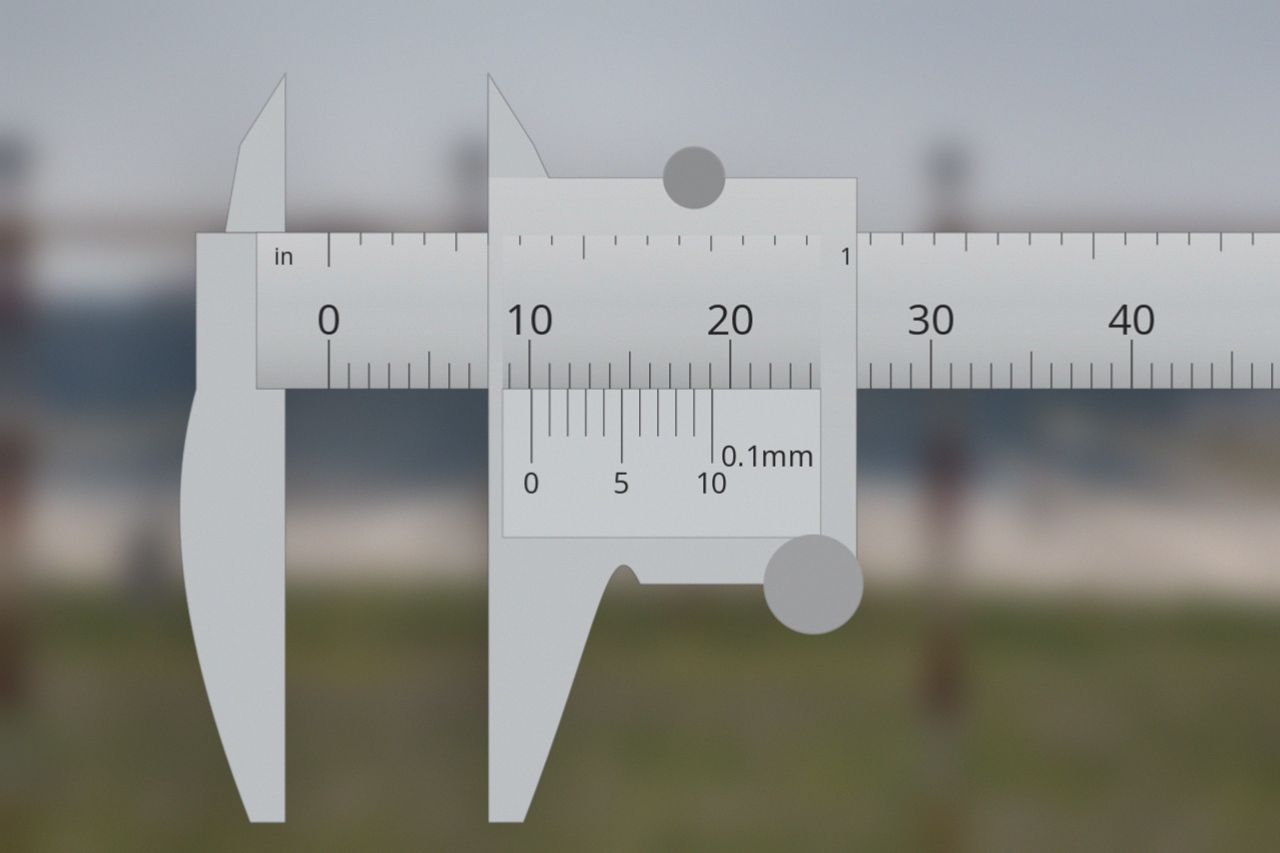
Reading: 10.1,mm
